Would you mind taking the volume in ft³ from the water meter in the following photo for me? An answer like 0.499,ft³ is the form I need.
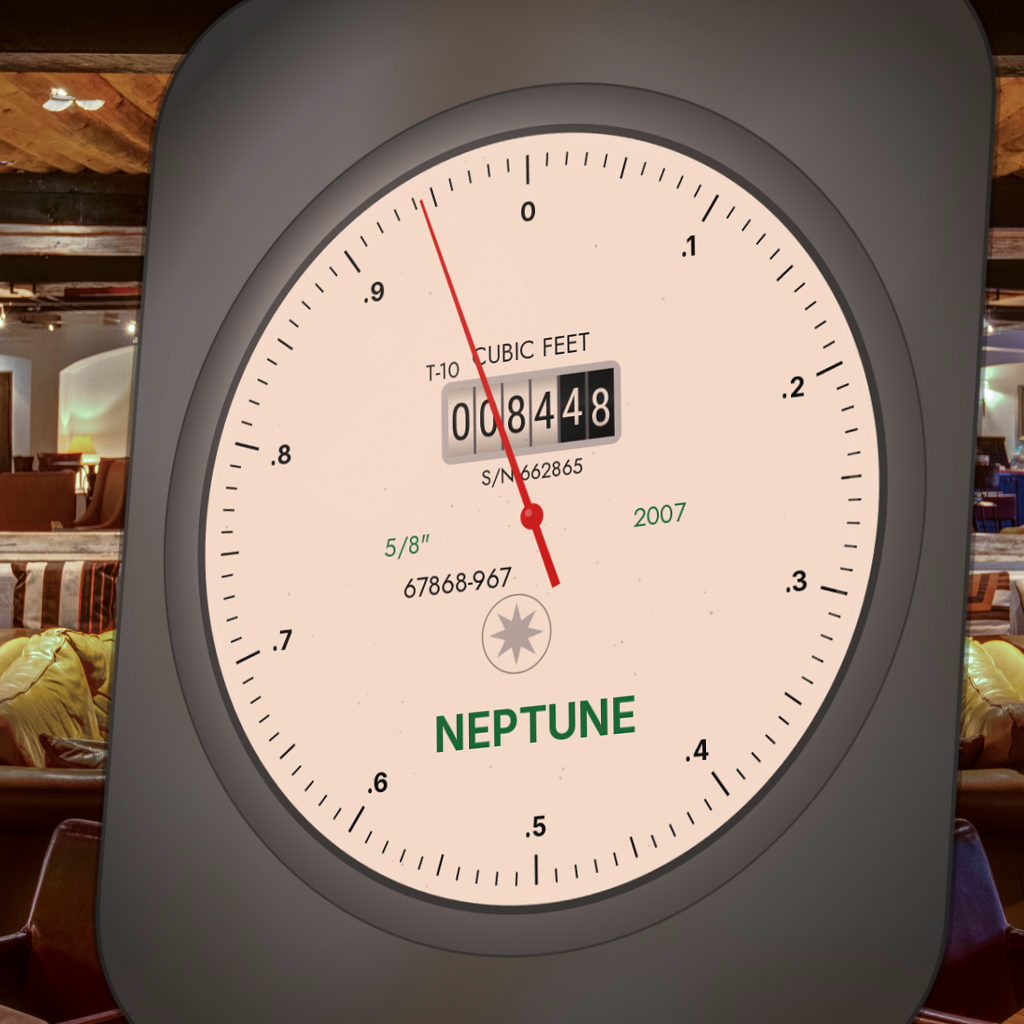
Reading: 8447.94,ft³
